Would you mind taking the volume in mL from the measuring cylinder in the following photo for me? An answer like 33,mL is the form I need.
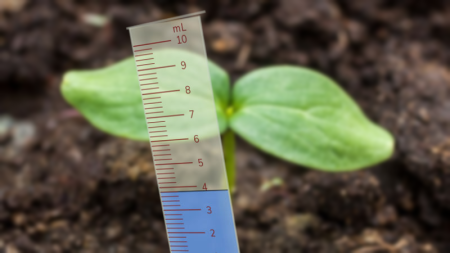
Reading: 3.8,mL
